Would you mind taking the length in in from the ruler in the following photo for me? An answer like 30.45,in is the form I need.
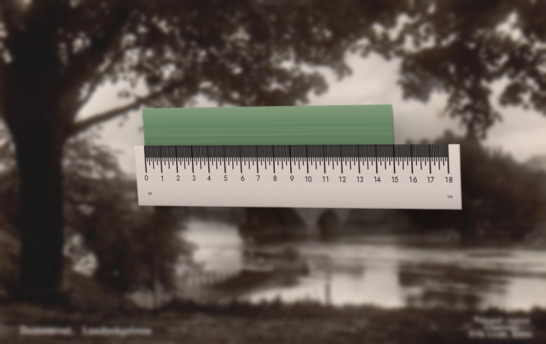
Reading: 15,in
